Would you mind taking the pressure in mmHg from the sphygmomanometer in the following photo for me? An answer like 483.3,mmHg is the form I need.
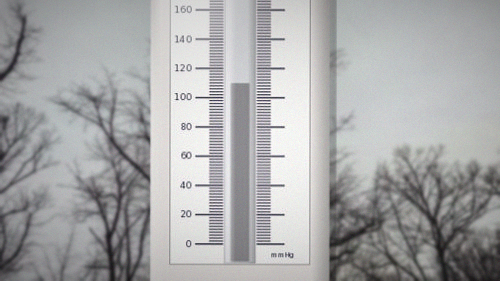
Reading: 110,mmHg
